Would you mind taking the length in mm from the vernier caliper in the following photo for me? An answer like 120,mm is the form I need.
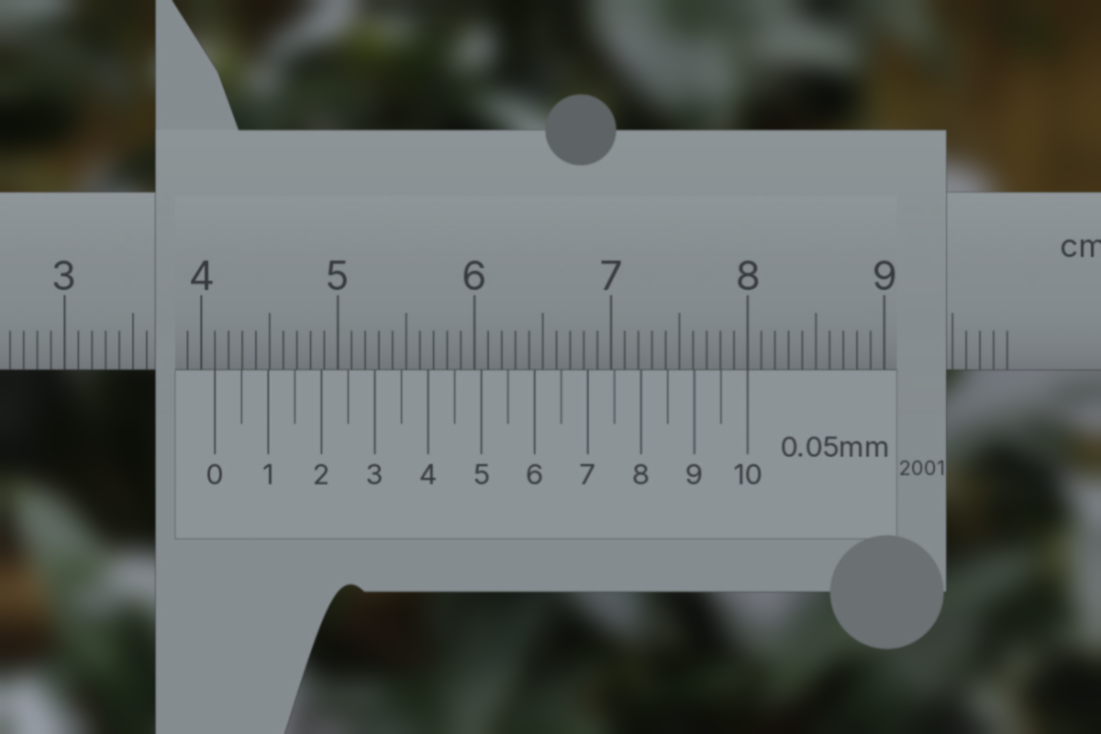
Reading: 41.0,mm
